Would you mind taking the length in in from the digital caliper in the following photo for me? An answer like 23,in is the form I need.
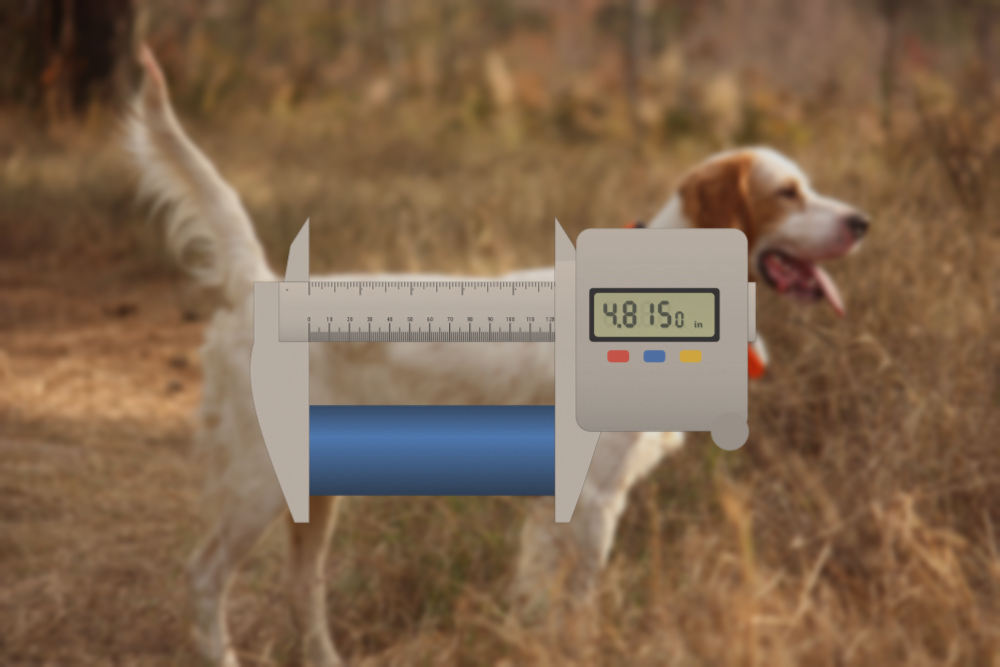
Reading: 4.8150,in
